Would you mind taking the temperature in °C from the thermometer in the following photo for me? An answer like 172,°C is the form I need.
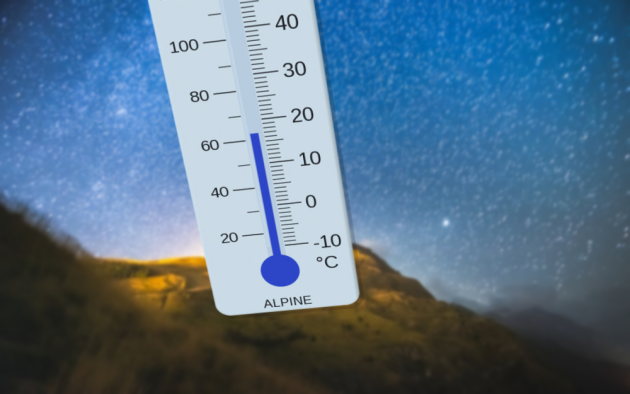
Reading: 17,°C
